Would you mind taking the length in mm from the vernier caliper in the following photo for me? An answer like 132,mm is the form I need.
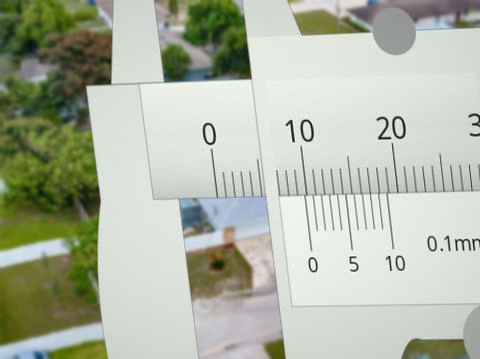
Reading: 9.8,mm
